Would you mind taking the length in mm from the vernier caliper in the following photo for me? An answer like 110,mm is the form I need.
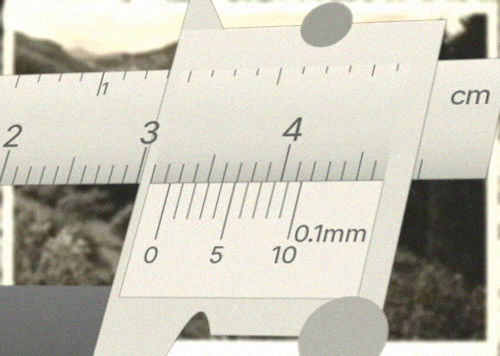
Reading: 32.4,mm
